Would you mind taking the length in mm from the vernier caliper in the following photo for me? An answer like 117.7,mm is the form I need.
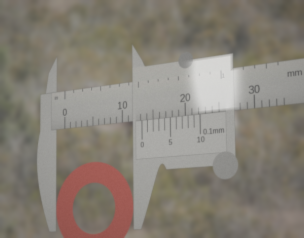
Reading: 13.2,mm
